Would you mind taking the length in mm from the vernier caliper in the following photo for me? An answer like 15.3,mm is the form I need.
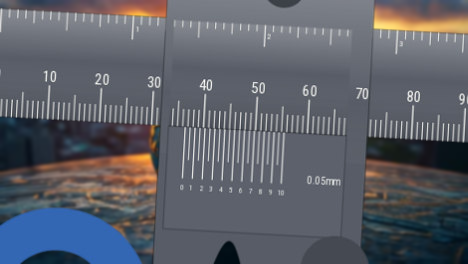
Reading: 36.5,mm
